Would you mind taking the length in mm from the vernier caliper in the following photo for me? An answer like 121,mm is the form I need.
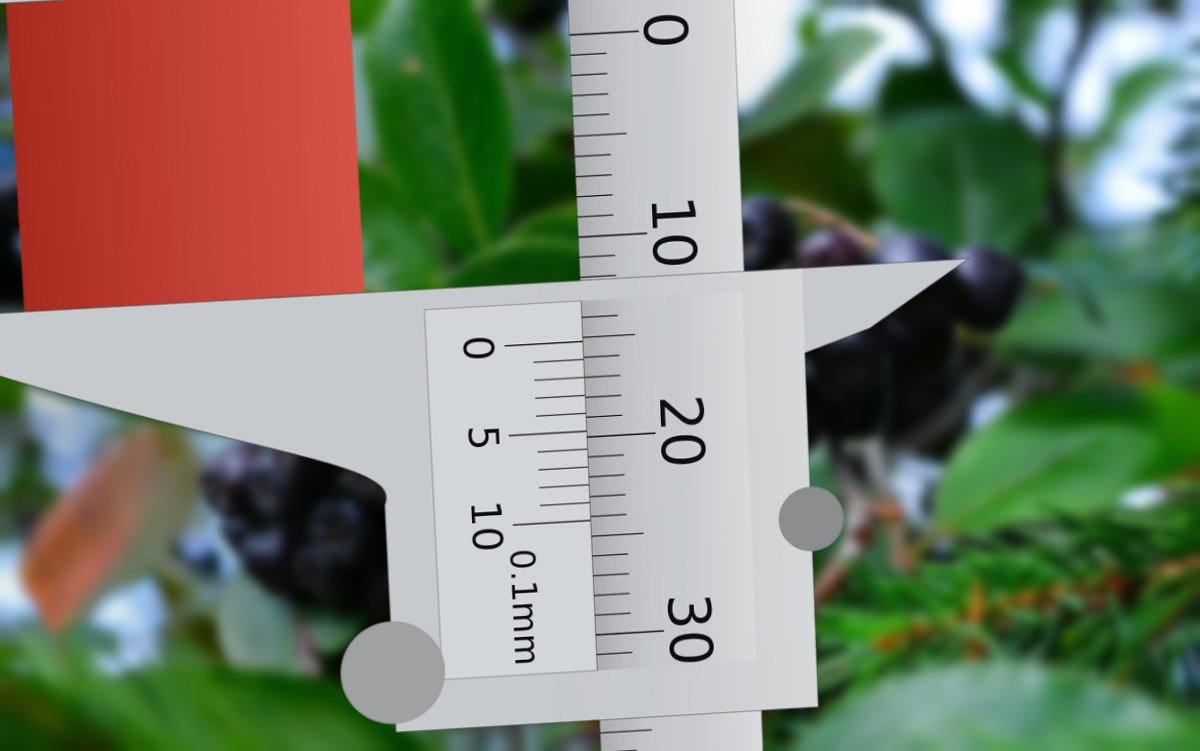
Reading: 15.2,mm
